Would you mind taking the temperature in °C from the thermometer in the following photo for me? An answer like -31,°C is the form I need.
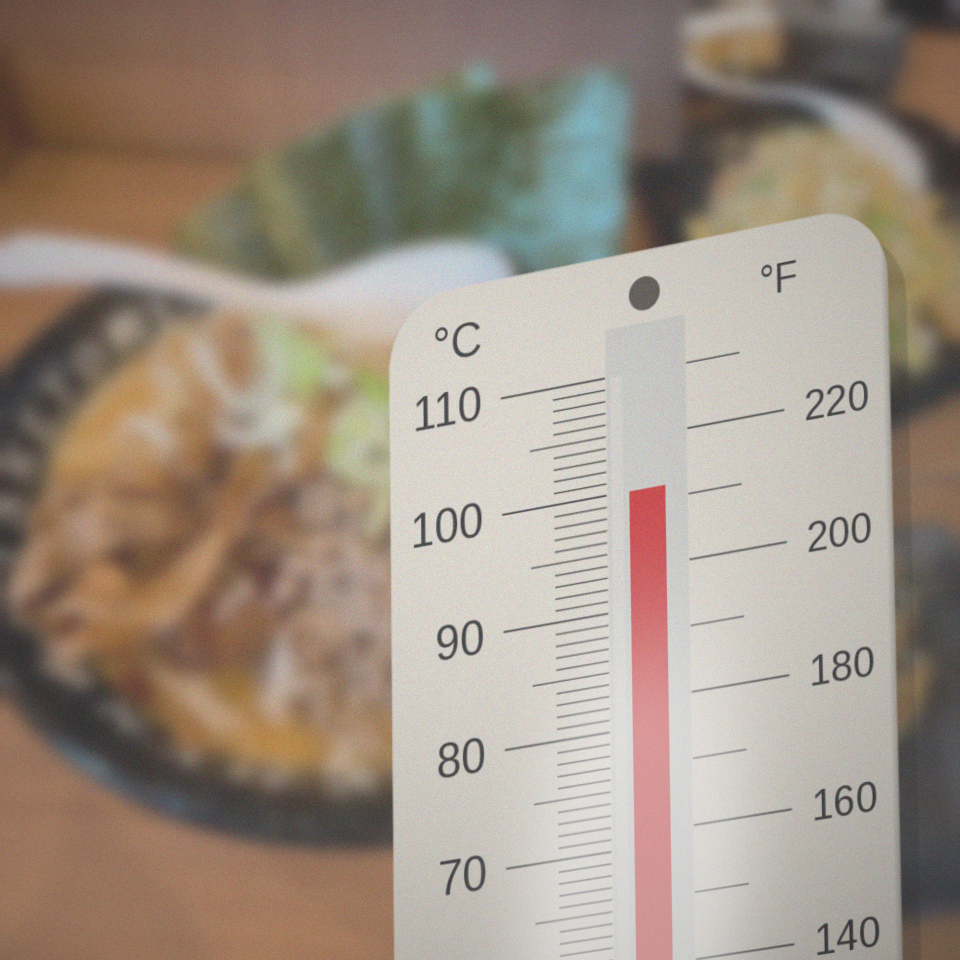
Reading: 100,°C
